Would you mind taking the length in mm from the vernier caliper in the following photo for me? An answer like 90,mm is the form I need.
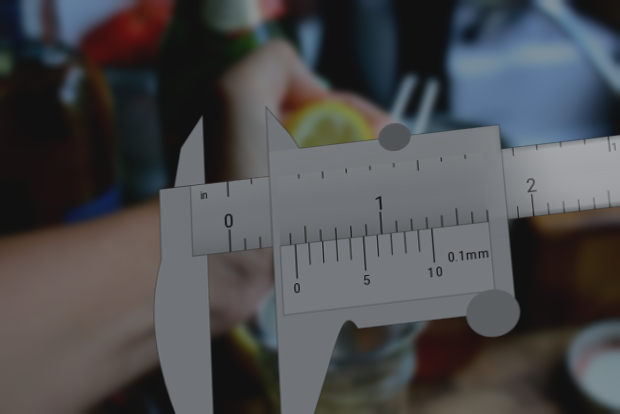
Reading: 4.3,mm
